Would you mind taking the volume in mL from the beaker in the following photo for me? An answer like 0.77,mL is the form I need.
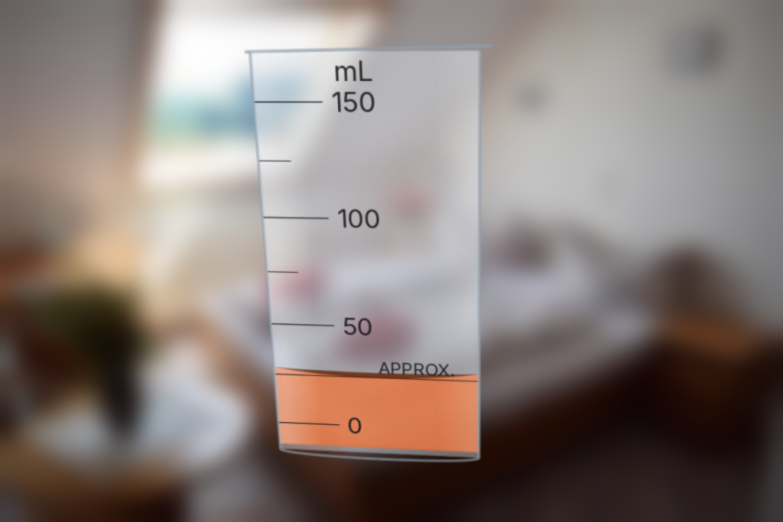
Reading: 25,mL
